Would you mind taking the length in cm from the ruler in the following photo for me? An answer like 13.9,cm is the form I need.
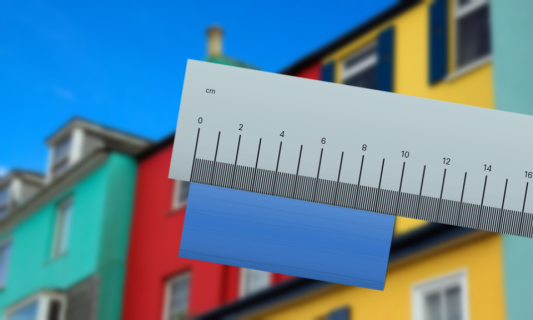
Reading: 10,cm
